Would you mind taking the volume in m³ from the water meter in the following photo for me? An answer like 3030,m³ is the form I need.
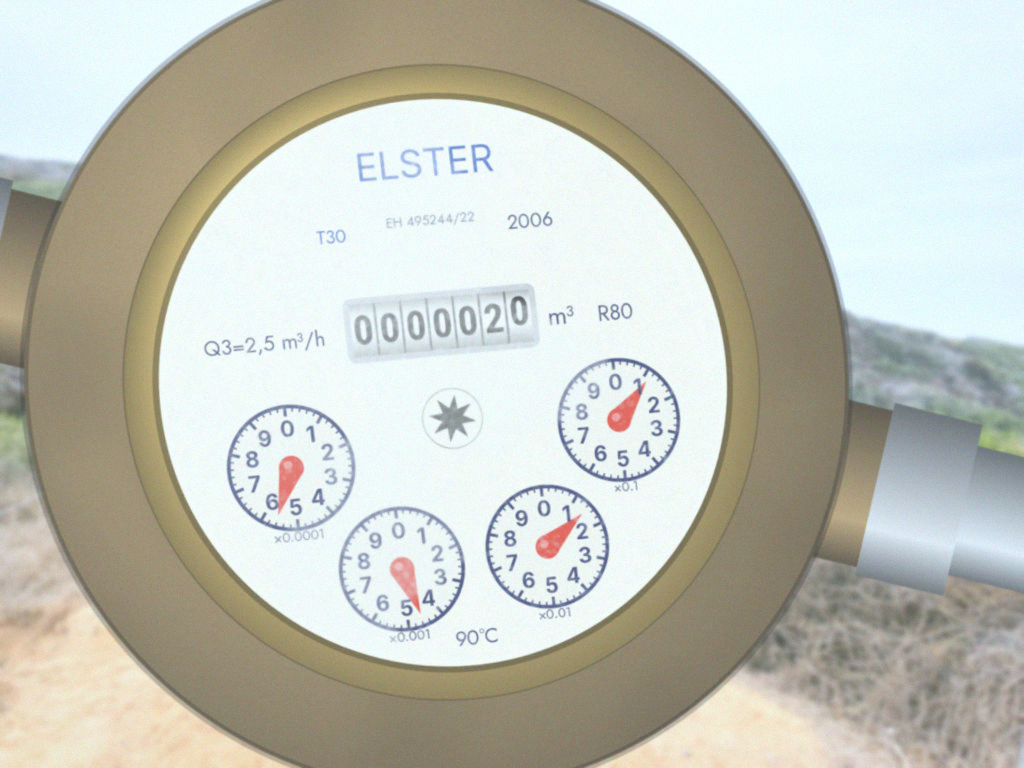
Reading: 20.1145,m³
